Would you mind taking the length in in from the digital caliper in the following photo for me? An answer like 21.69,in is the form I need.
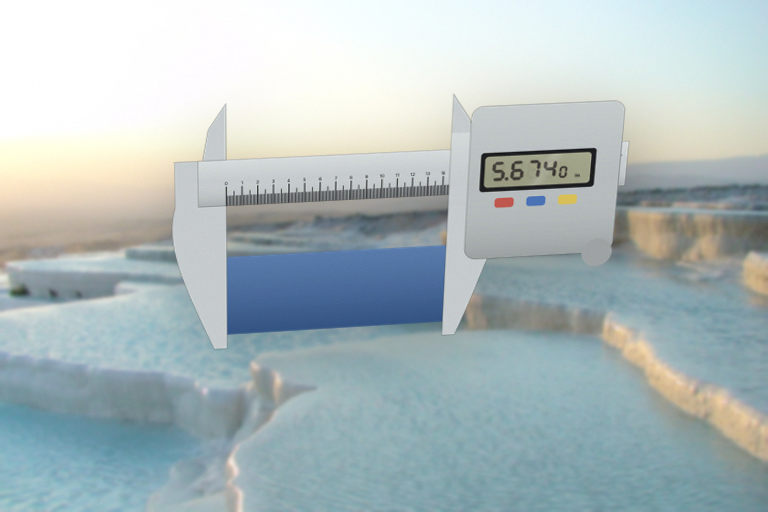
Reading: 5.6740,in
